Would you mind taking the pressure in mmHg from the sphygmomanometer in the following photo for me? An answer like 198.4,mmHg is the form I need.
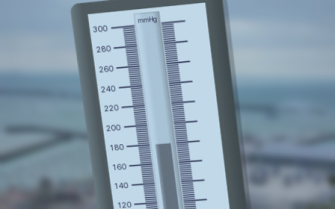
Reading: 180,mmHg
